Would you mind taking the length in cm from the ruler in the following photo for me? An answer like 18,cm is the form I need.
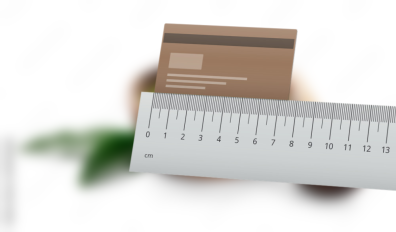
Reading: 7.5,cm
